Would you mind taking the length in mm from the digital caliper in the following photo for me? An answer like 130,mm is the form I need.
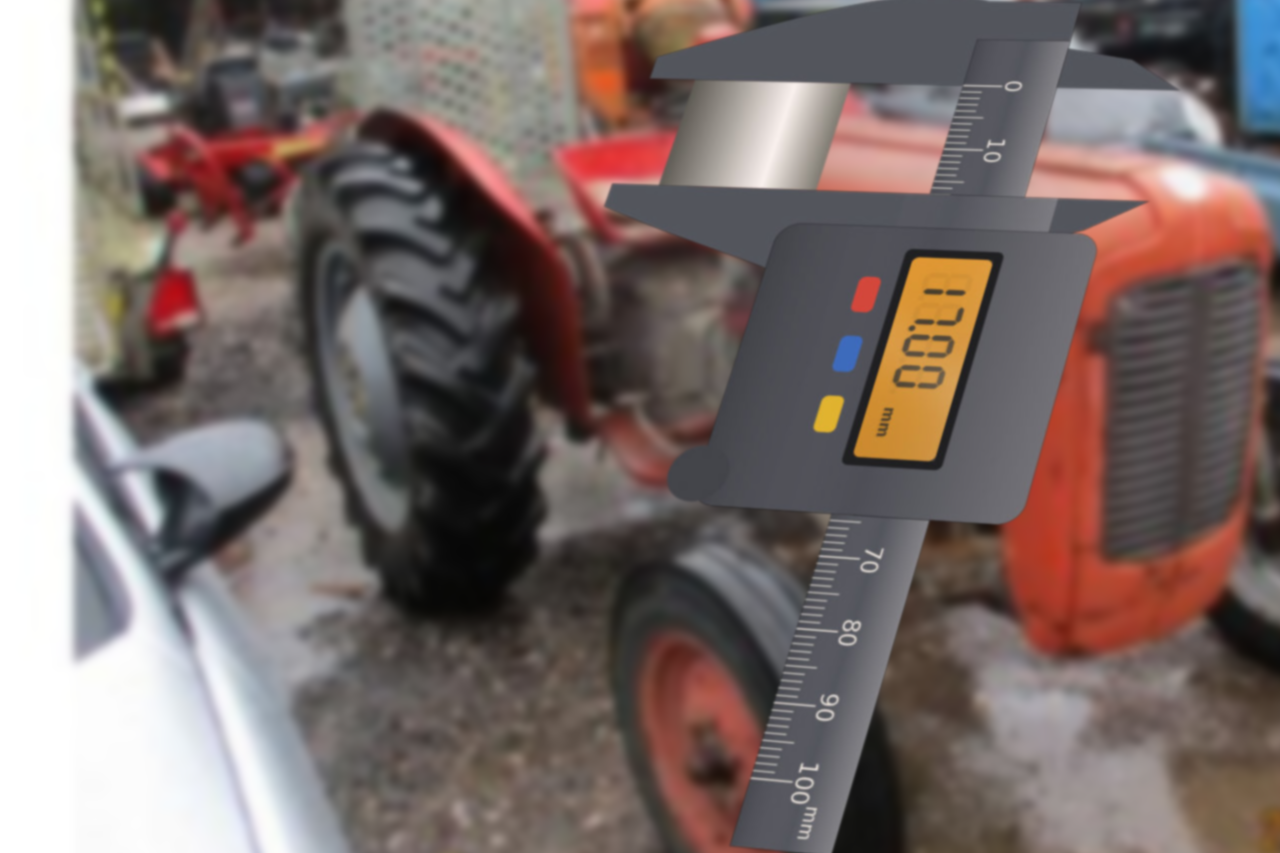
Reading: 17.00,mm
